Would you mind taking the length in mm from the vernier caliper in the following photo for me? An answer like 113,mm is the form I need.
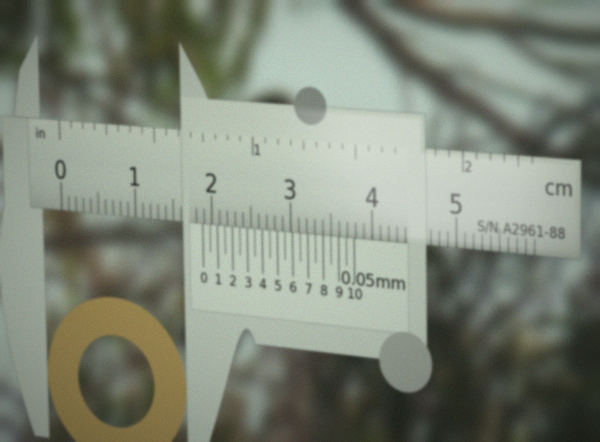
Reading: 18.8,mm
